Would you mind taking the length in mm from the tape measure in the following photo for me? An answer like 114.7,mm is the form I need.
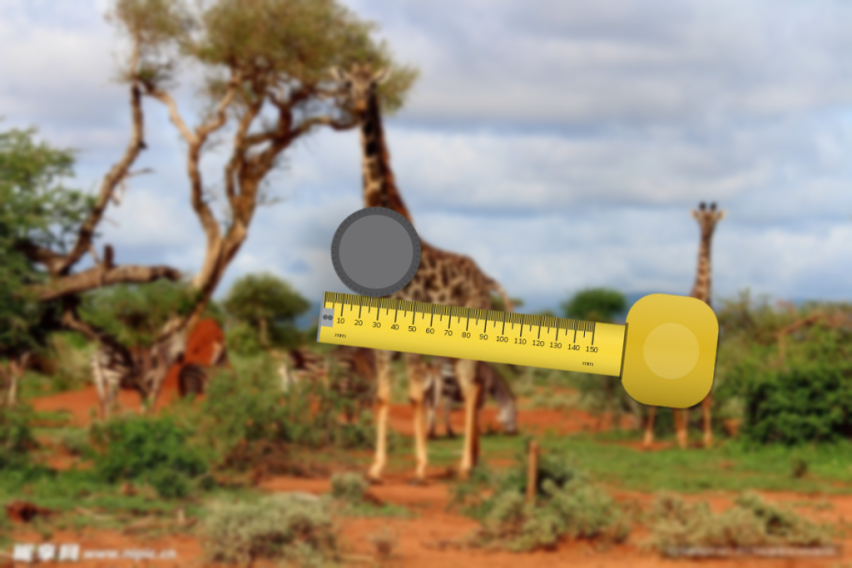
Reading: 50,mm
